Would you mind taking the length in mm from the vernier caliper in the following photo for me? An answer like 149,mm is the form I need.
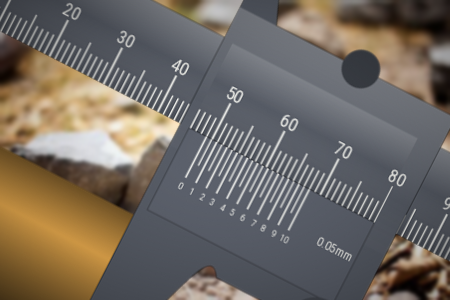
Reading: 49.0,mm
